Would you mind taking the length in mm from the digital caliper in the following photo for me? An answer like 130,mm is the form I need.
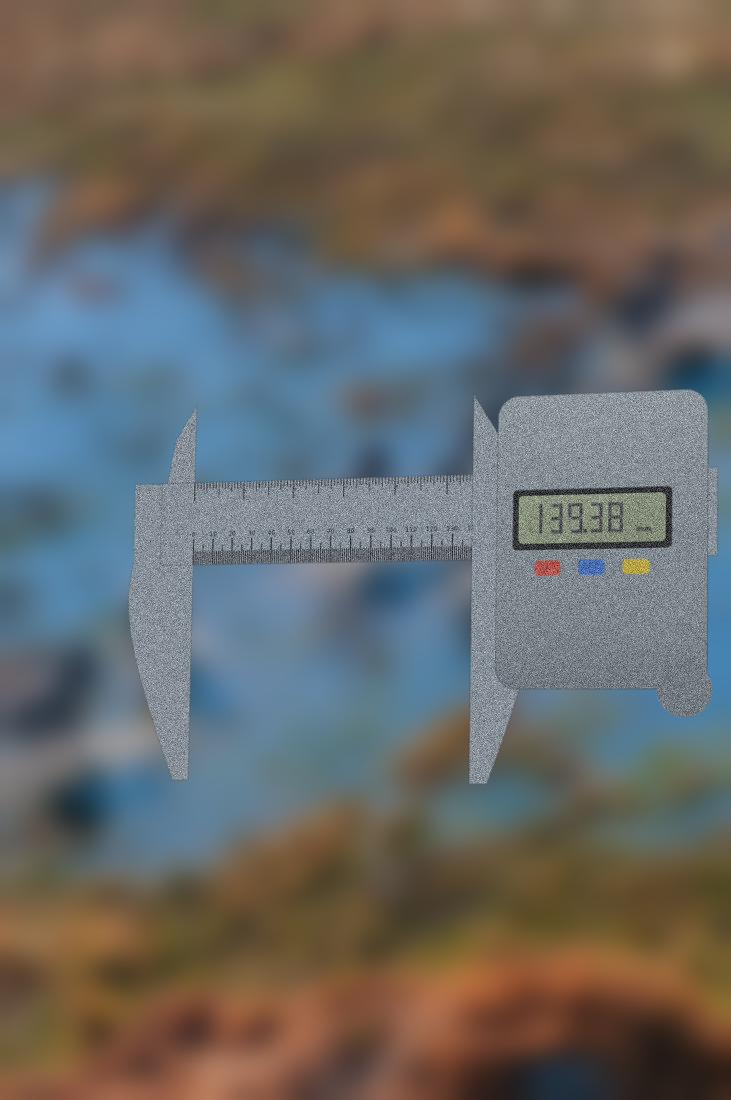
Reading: 139.38,mm
